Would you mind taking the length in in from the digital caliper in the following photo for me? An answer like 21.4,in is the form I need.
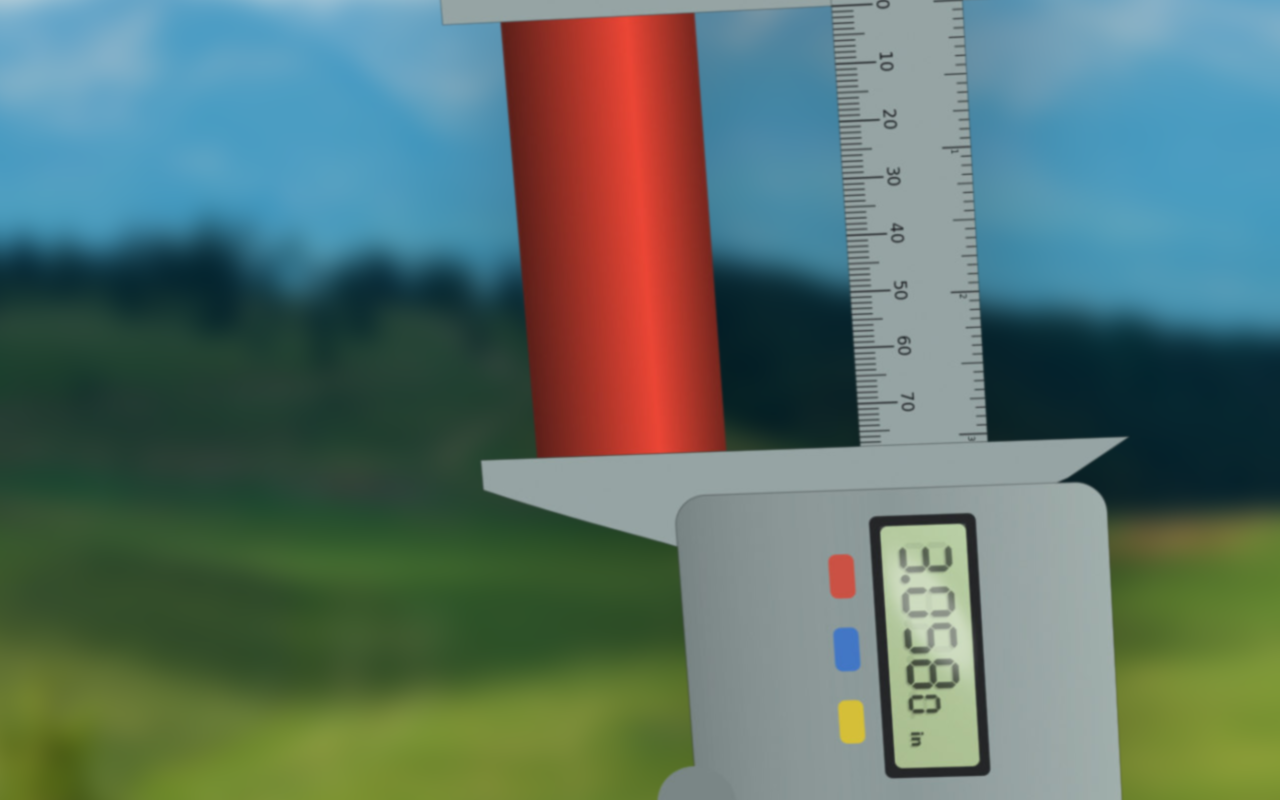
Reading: 3.0580,in
